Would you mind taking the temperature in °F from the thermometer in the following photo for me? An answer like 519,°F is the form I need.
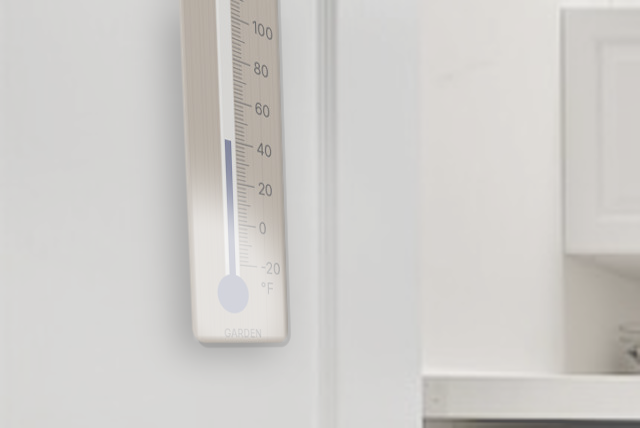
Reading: 40,°F
